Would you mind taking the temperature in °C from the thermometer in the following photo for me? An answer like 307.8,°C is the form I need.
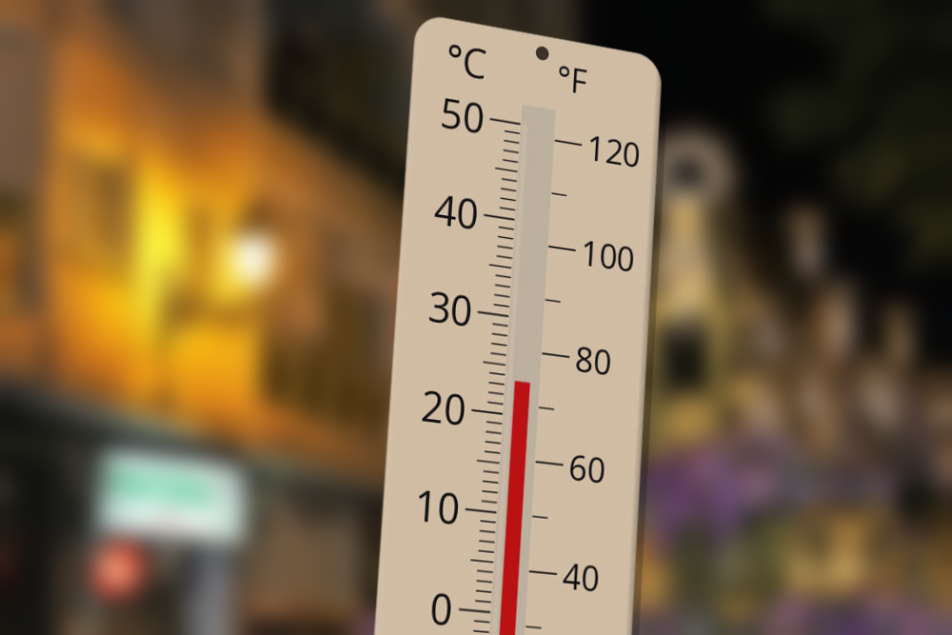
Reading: 23.5,°C
